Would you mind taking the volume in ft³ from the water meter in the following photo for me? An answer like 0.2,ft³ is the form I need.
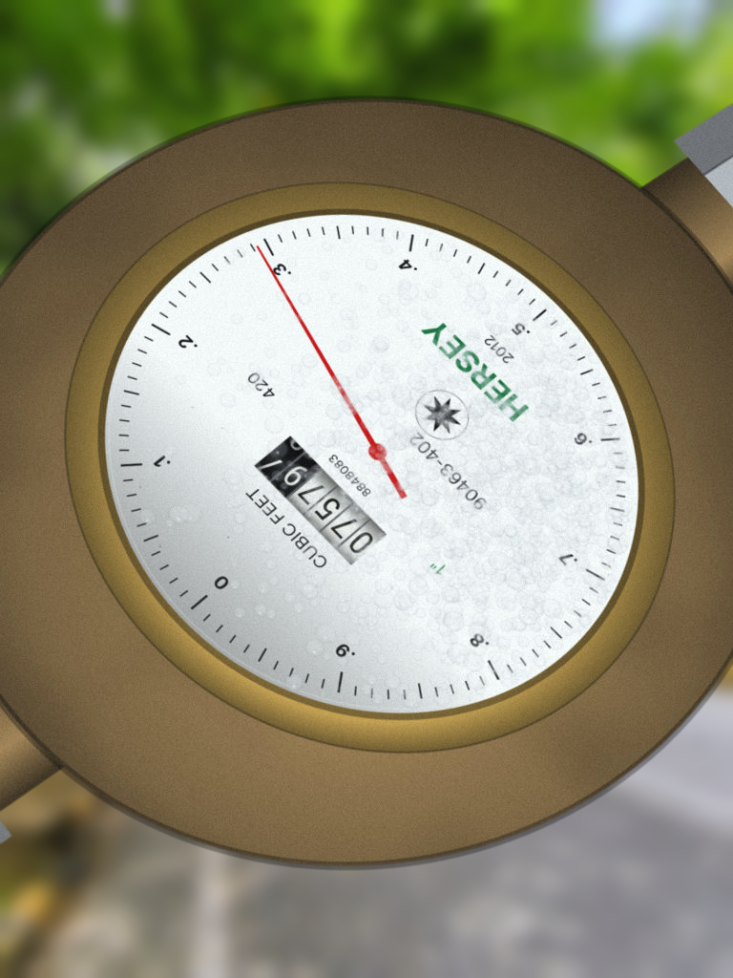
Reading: 75797.29,ft³
